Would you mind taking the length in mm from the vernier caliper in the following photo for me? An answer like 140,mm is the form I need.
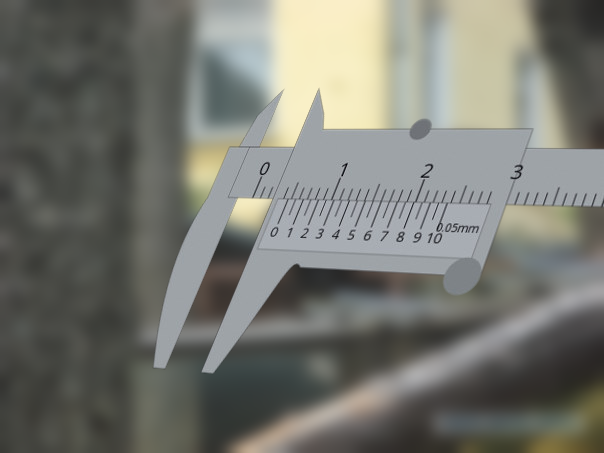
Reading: 4.6,mm
